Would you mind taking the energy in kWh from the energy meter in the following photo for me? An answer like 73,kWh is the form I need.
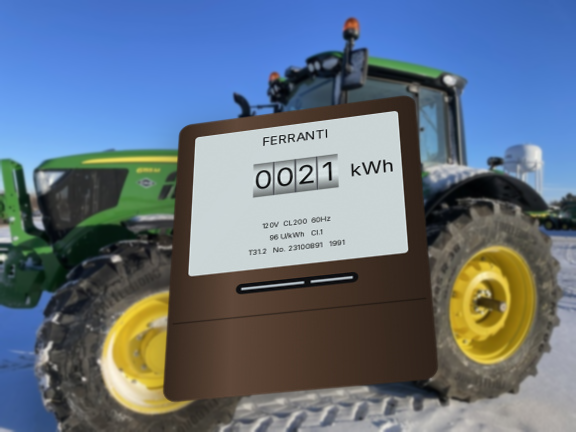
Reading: 21,kWh
